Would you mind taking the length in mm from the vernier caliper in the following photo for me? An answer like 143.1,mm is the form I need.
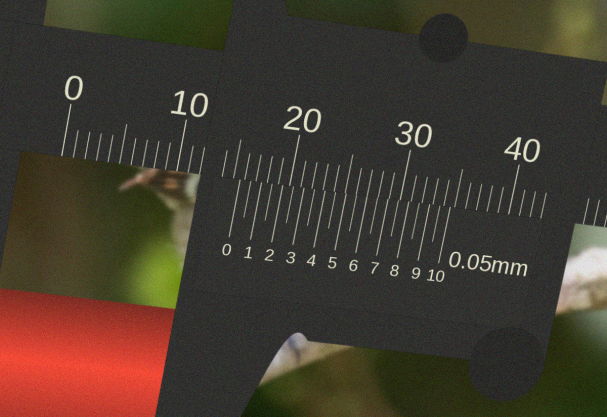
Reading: 15.6,mm
